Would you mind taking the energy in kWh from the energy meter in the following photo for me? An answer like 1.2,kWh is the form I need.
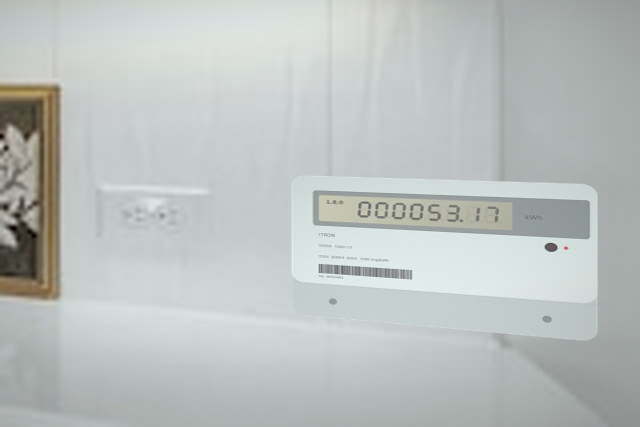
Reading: 53.17,kWh
